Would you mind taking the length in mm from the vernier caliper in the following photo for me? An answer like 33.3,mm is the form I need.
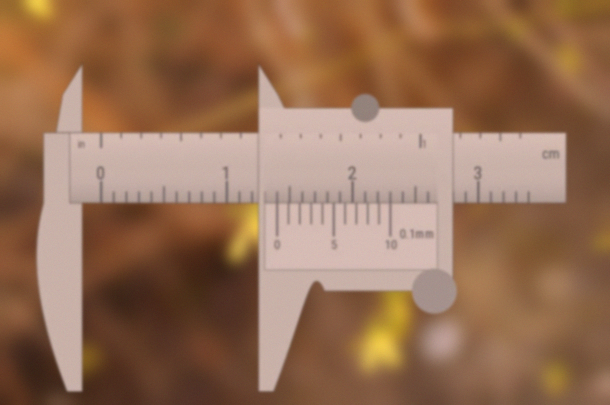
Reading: 14.0,mm
